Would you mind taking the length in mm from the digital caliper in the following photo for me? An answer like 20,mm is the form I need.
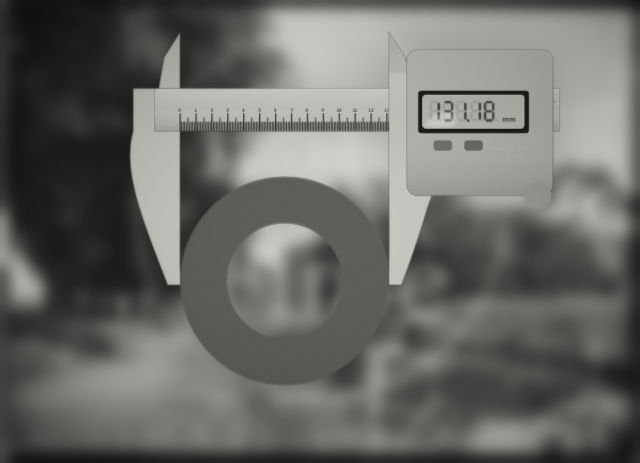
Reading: 131.18,mm
